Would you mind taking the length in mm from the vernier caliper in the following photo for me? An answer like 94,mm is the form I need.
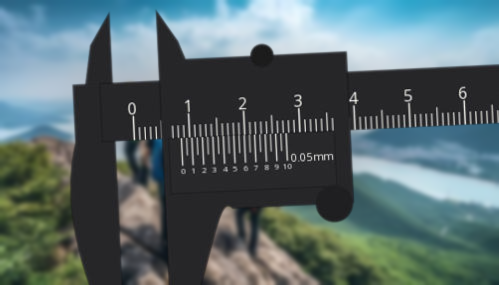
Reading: 8.5,mm
